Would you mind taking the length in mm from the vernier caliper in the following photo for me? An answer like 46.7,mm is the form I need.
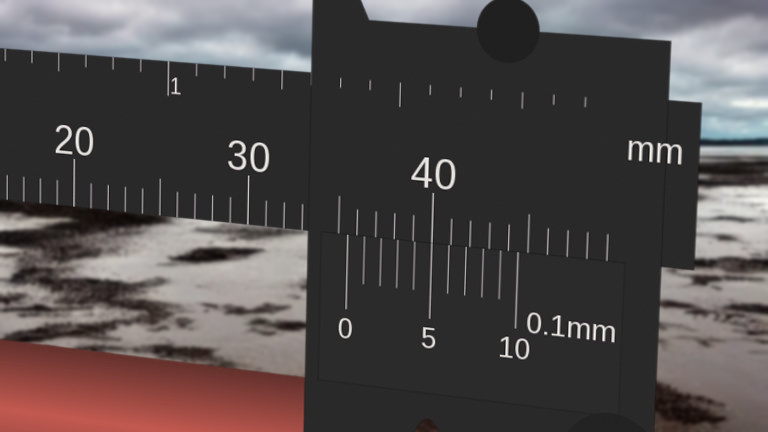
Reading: 35.5,mm
